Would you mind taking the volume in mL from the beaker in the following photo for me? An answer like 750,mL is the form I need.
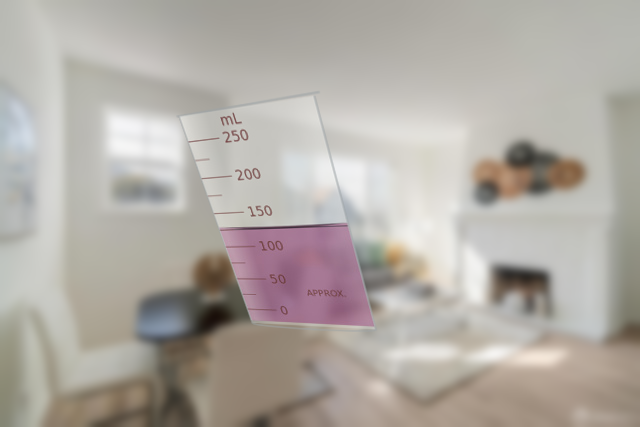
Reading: 125,mL
